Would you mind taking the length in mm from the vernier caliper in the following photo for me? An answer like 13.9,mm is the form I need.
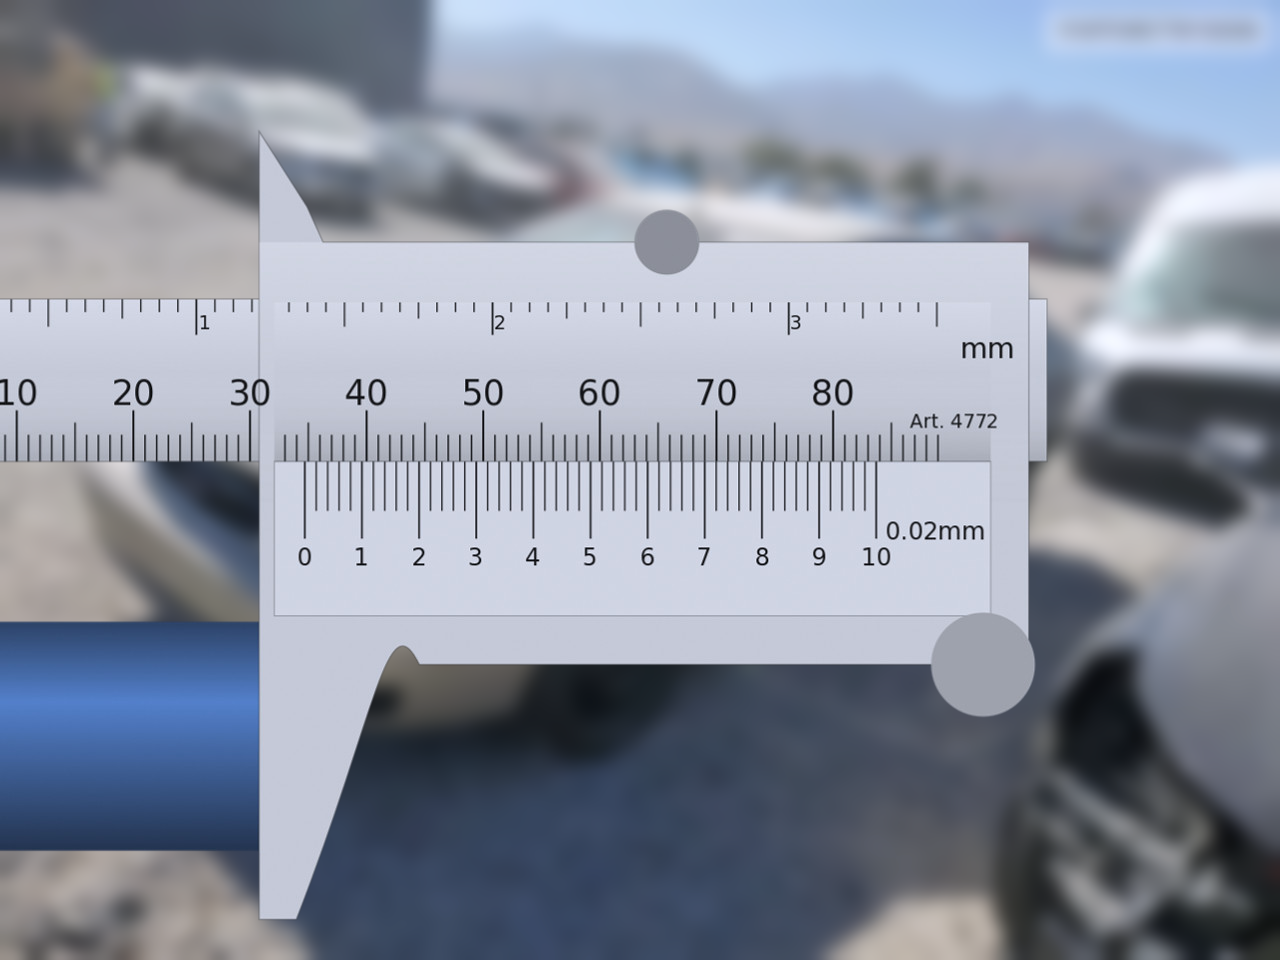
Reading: 34.7,mm
